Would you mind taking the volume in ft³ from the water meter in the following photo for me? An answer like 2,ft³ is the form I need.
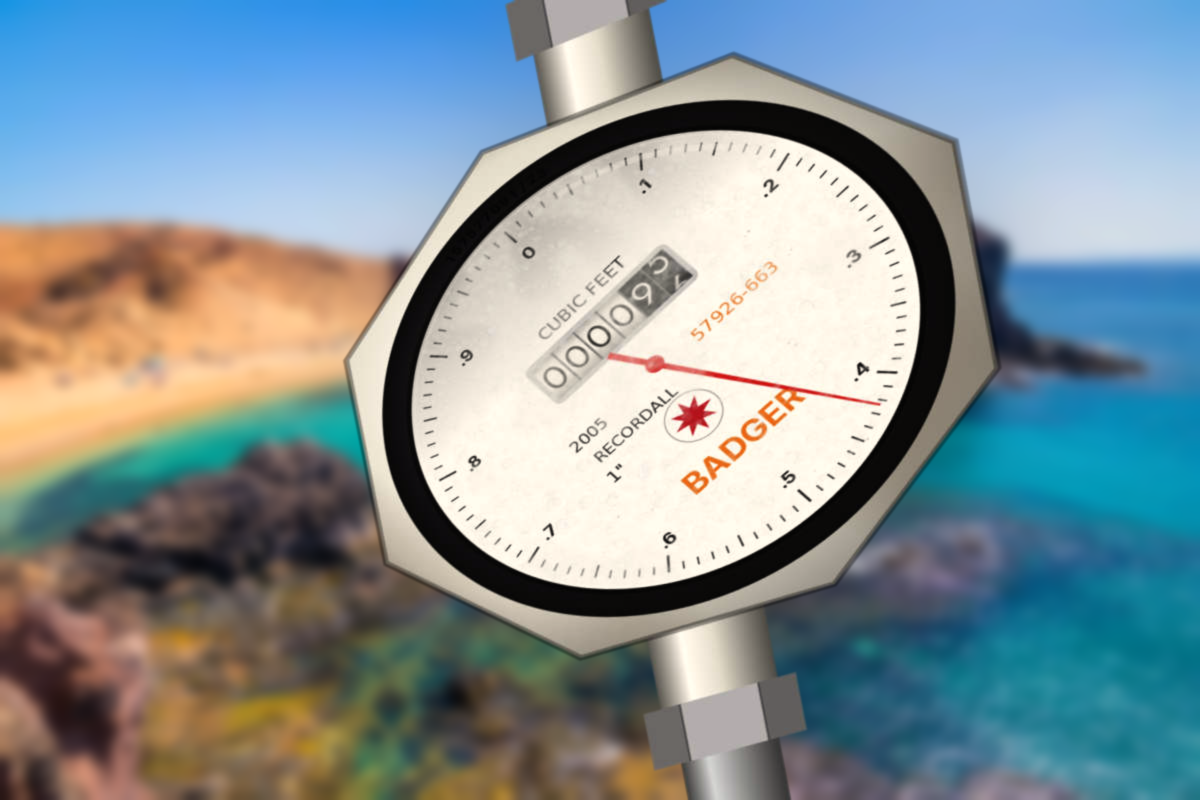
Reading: 95.42,ft³
